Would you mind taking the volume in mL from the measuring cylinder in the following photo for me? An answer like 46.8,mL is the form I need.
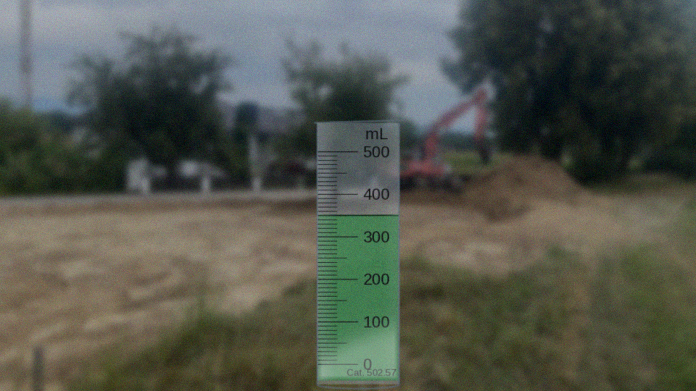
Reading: 350,mL
